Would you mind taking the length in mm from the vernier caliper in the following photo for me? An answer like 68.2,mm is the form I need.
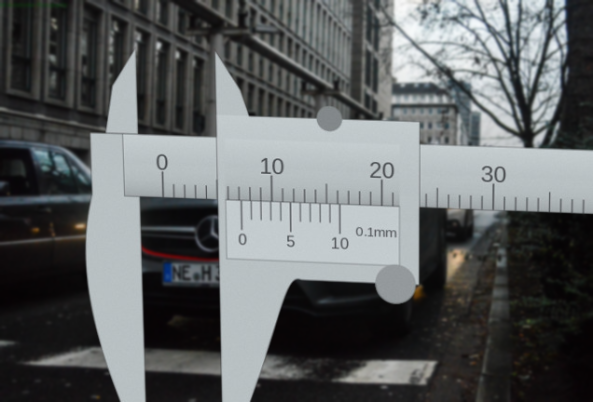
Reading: 7.2,mm
